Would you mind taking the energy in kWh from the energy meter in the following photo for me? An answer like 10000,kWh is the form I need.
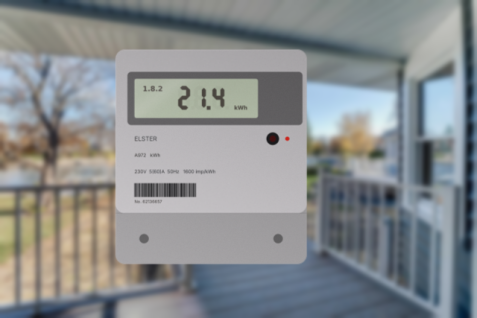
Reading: 21.4,kWh
